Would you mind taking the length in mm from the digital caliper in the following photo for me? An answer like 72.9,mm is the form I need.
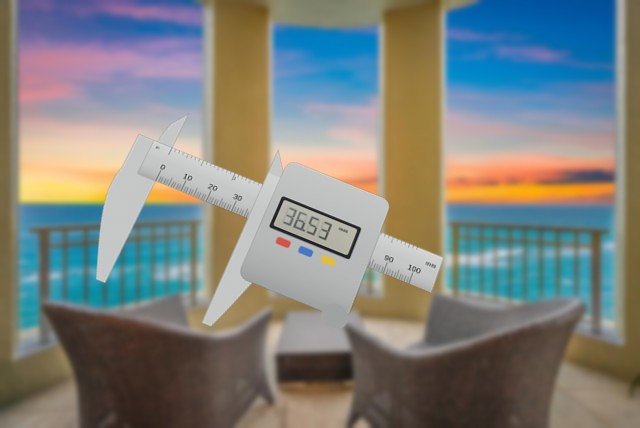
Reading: 36.53,mm
